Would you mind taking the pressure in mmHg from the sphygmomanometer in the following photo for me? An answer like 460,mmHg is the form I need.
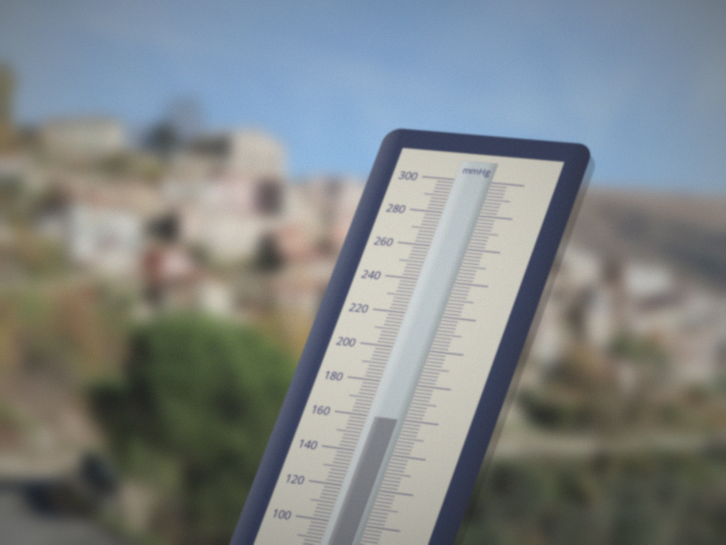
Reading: 160,mmHg
